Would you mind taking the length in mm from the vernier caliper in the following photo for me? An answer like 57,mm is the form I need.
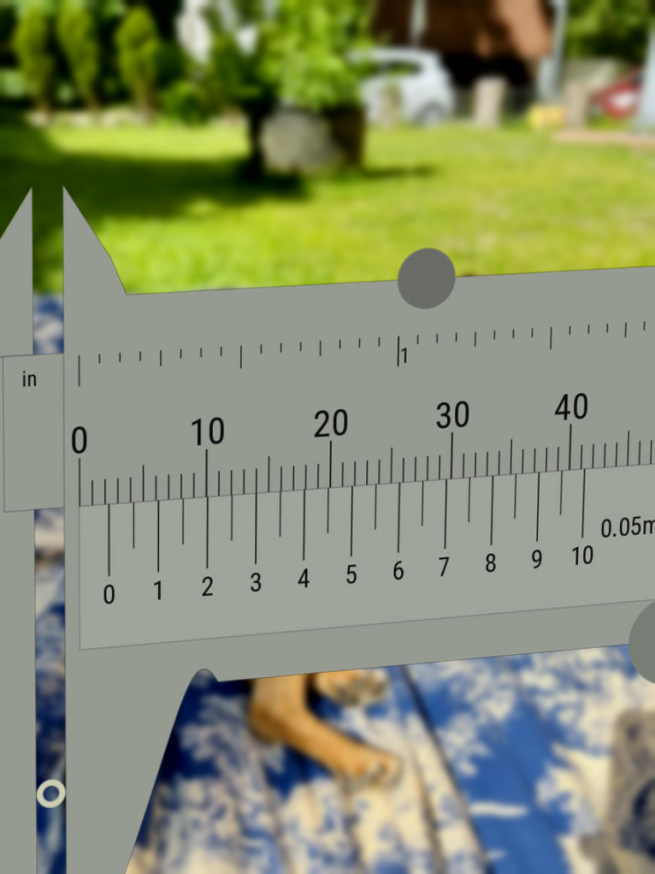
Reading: 2.3,mm
